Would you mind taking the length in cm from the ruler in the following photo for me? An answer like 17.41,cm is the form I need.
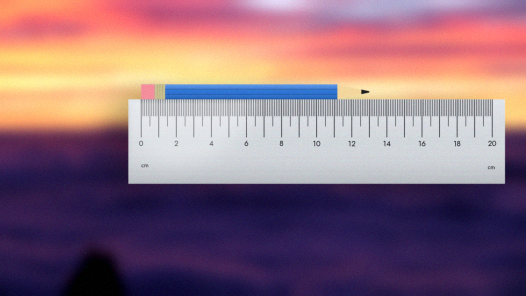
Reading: 13,cm
